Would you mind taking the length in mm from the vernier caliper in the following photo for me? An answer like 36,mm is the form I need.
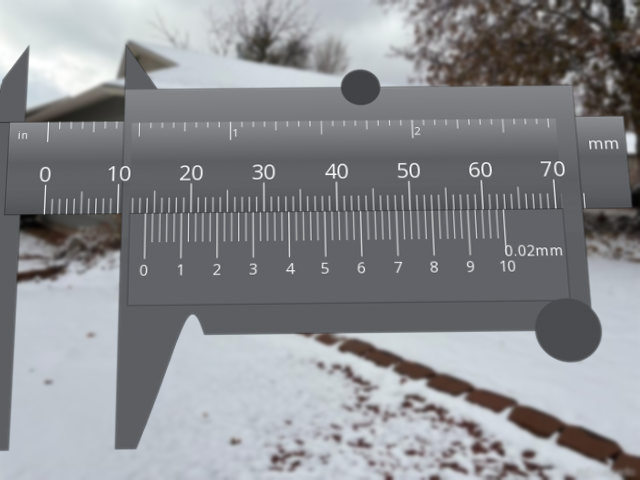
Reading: 13.8,mm
